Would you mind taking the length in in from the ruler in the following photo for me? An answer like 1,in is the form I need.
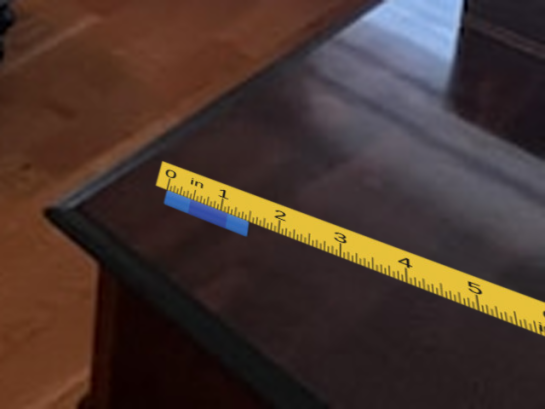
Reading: 1.5,in
